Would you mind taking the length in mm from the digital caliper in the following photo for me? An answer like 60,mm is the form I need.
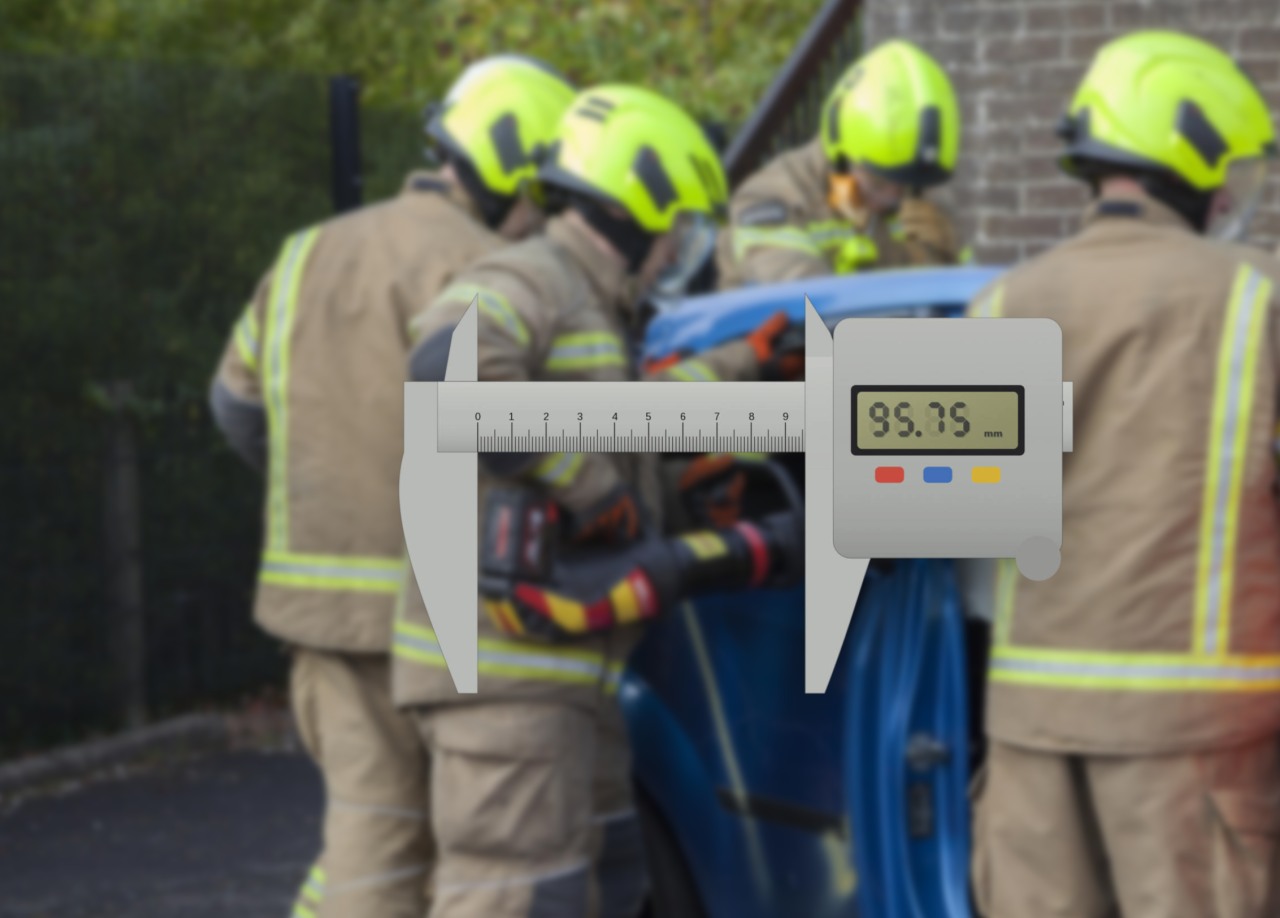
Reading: 95.75,mm
